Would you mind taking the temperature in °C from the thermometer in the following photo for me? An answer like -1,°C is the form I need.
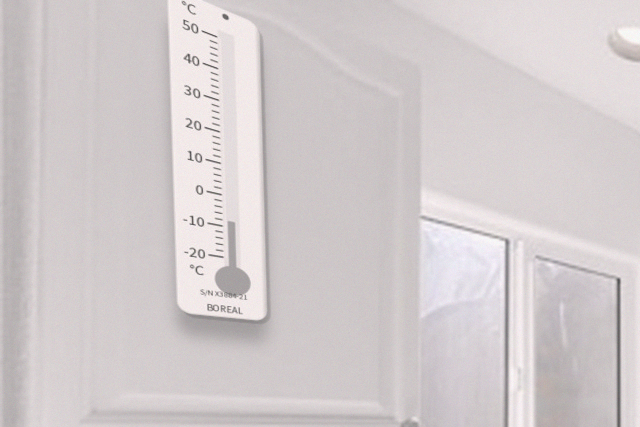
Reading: -8,°C
